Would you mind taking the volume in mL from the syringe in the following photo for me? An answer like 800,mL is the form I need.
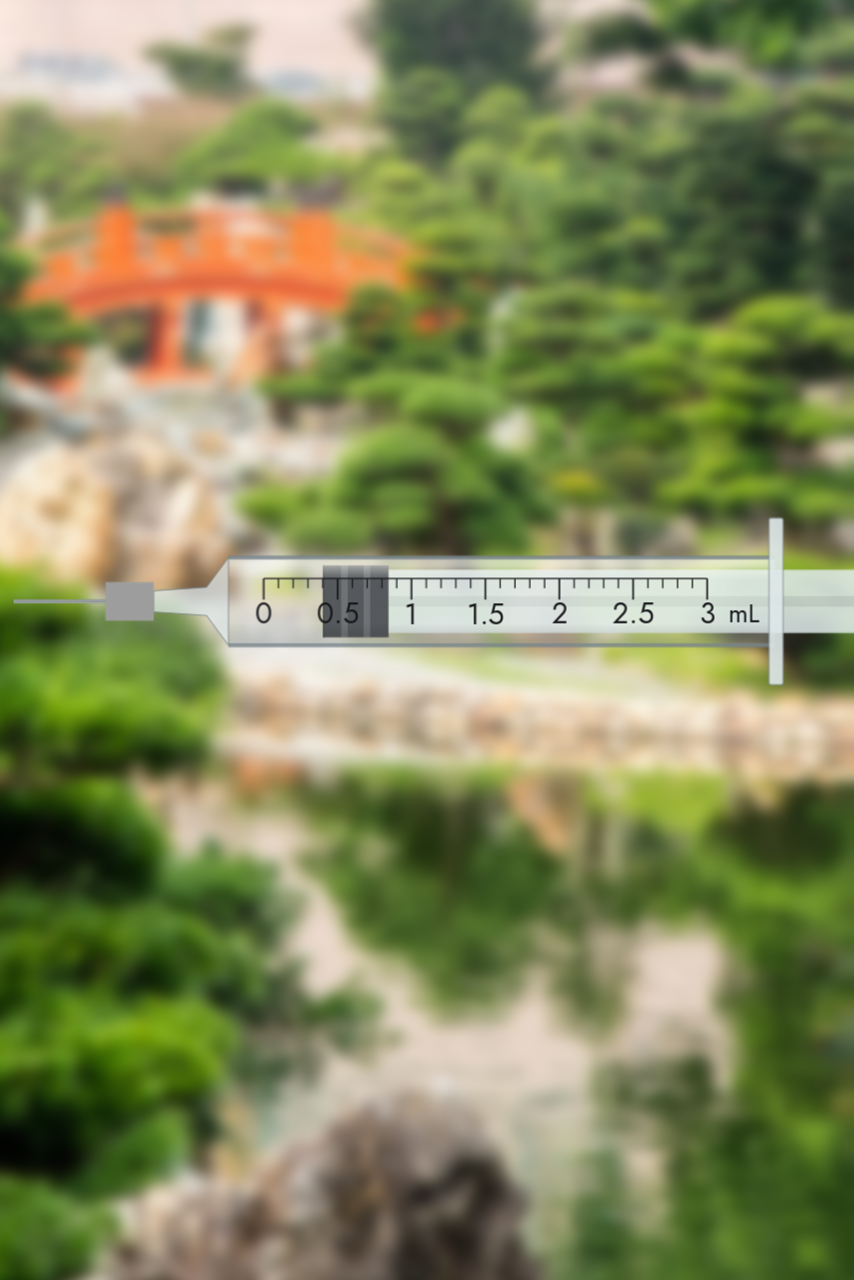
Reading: 0.4,mL
